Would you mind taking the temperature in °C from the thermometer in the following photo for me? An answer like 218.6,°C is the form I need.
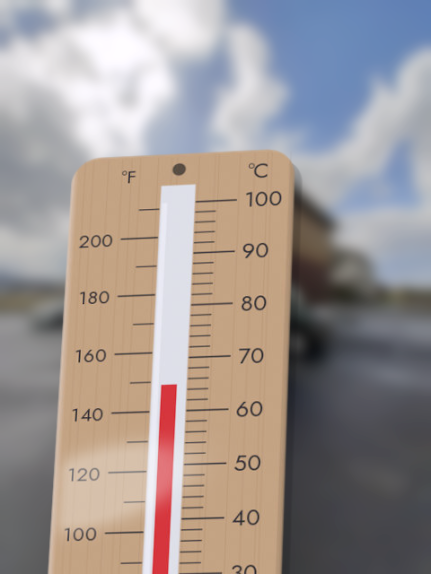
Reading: 65,°C
